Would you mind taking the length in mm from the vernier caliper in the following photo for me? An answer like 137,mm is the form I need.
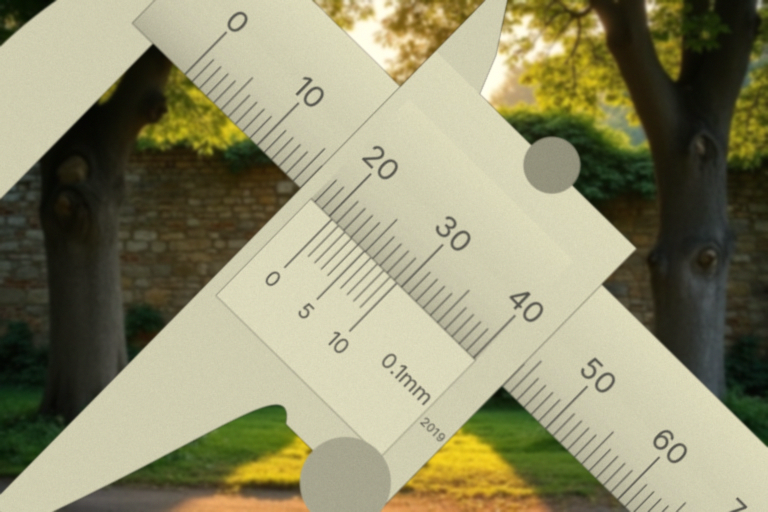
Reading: 20.4,mm
